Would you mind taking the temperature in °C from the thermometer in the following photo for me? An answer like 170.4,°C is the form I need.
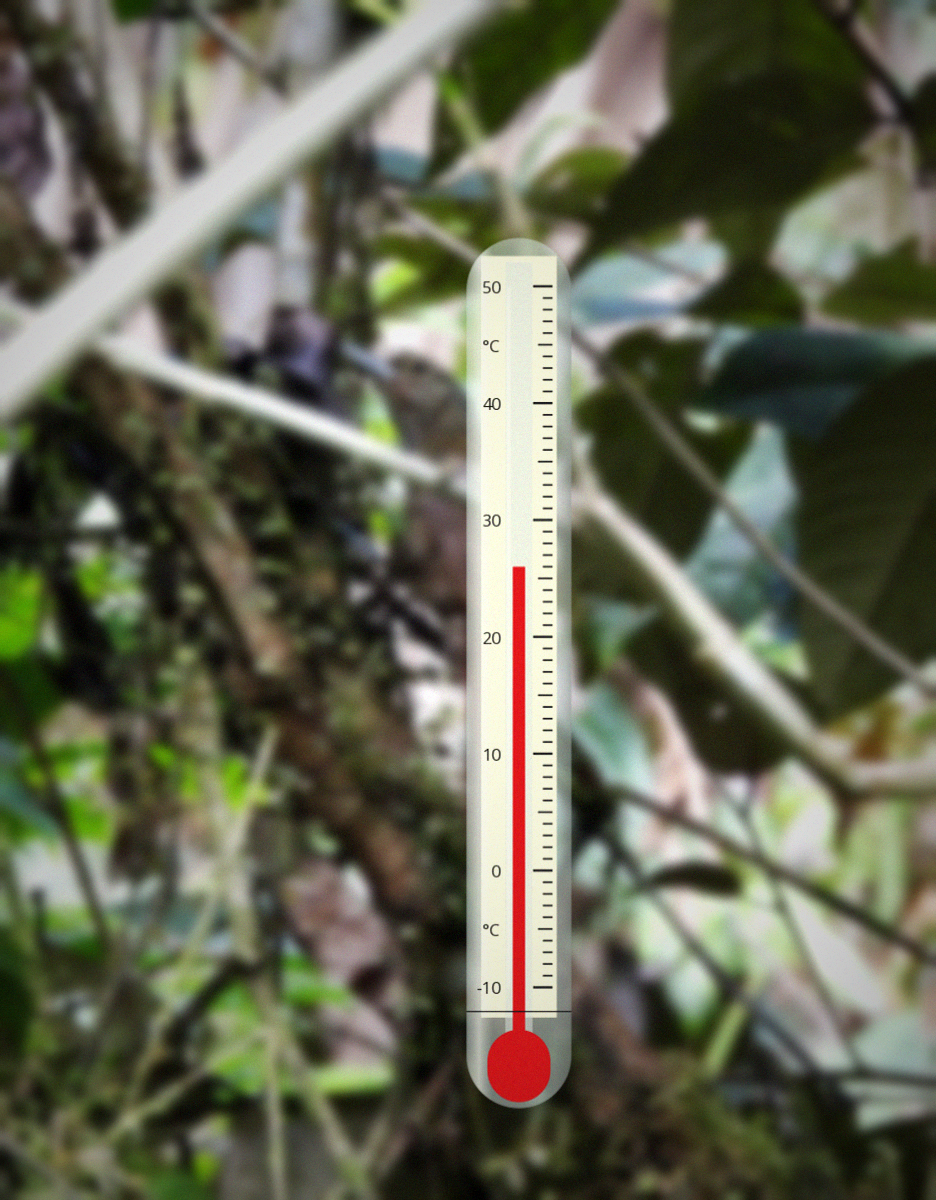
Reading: 26,°C
